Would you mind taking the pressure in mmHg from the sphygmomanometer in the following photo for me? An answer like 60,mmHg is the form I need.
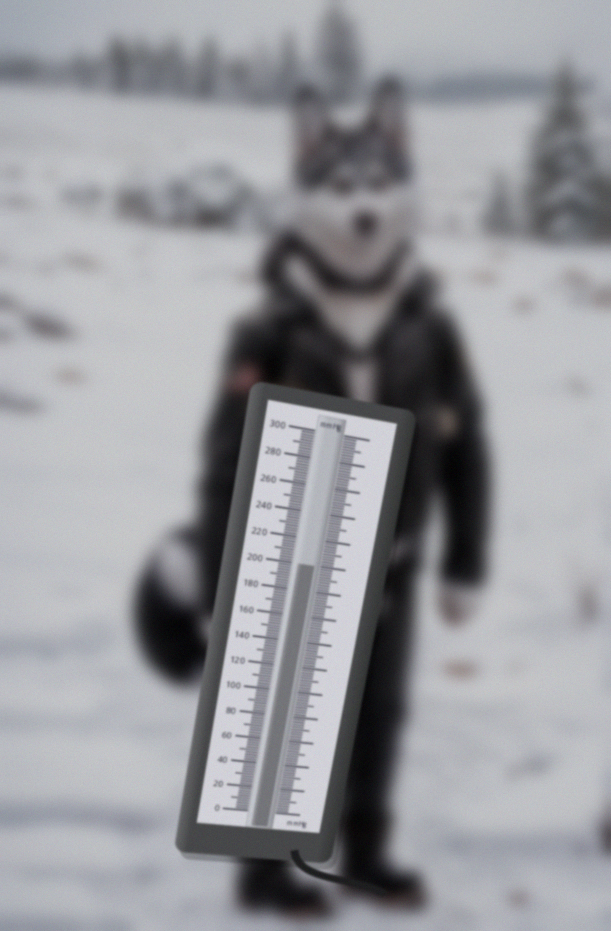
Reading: 200,mmHg
